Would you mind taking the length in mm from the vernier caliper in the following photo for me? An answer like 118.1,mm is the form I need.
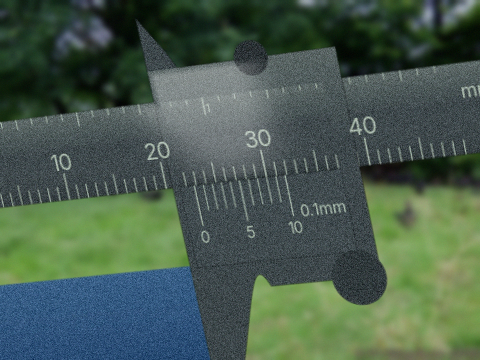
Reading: 22.8,mm
